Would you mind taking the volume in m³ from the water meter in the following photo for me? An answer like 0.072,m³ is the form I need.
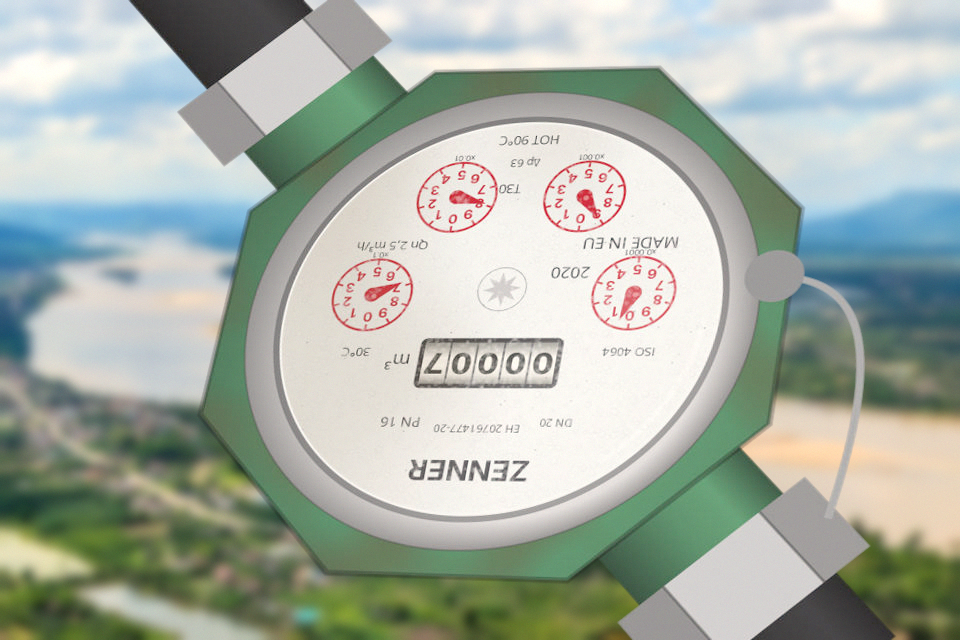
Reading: 7.6790,m³
